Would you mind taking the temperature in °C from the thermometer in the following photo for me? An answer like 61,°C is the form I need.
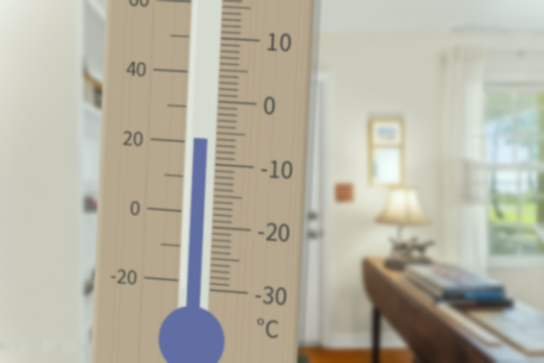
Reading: -6,°C
